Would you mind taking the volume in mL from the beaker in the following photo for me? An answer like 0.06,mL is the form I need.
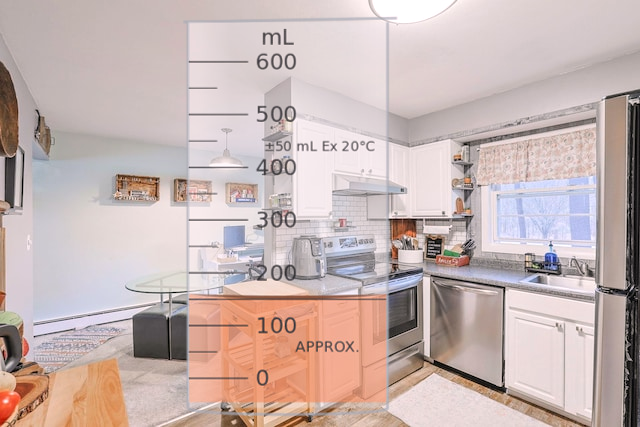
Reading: 150,mL
